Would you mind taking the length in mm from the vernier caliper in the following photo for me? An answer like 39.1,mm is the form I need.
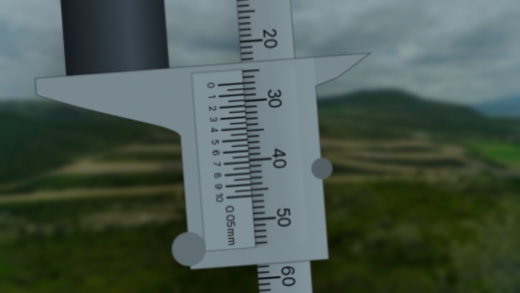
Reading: 27.0,mm
